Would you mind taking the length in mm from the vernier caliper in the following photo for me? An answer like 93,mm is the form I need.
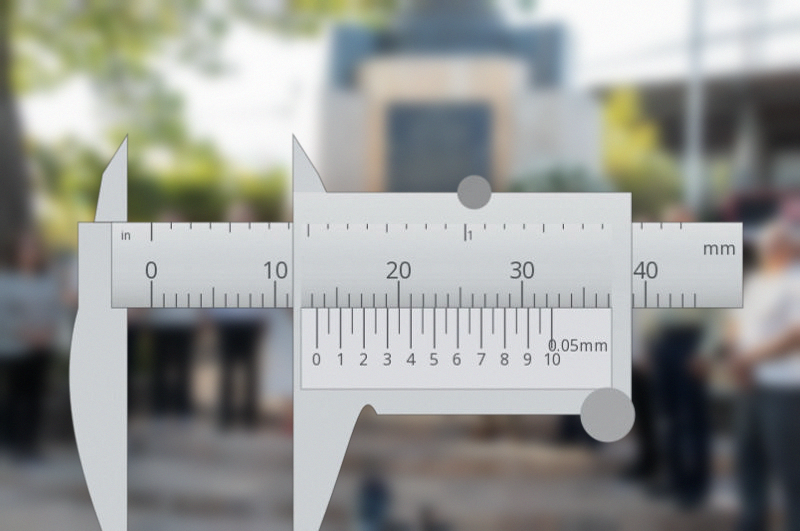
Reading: 13.4,mm
